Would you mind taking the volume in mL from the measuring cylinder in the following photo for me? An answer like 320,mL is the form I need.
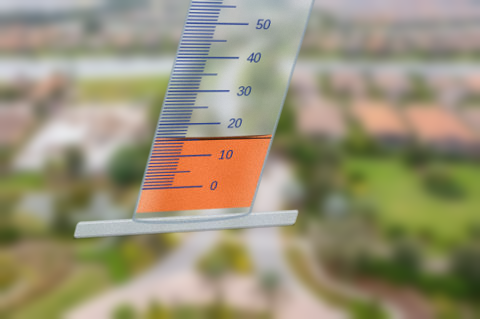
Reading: 15,mL
